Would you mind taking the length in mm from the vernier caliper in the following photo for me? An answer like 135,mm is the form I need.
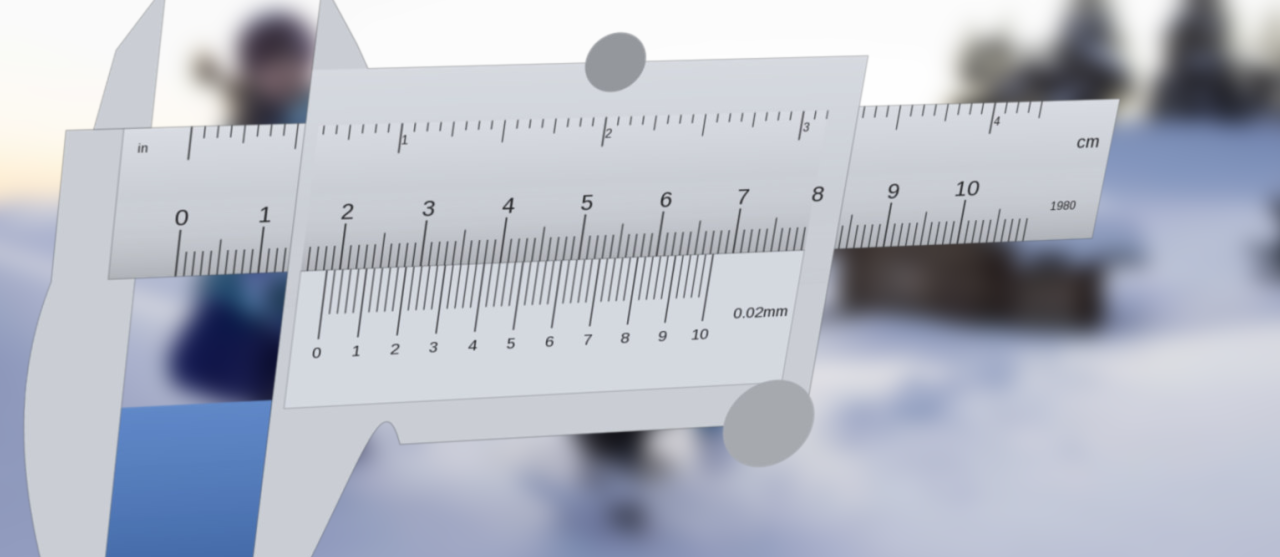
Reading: 18.4,mm
